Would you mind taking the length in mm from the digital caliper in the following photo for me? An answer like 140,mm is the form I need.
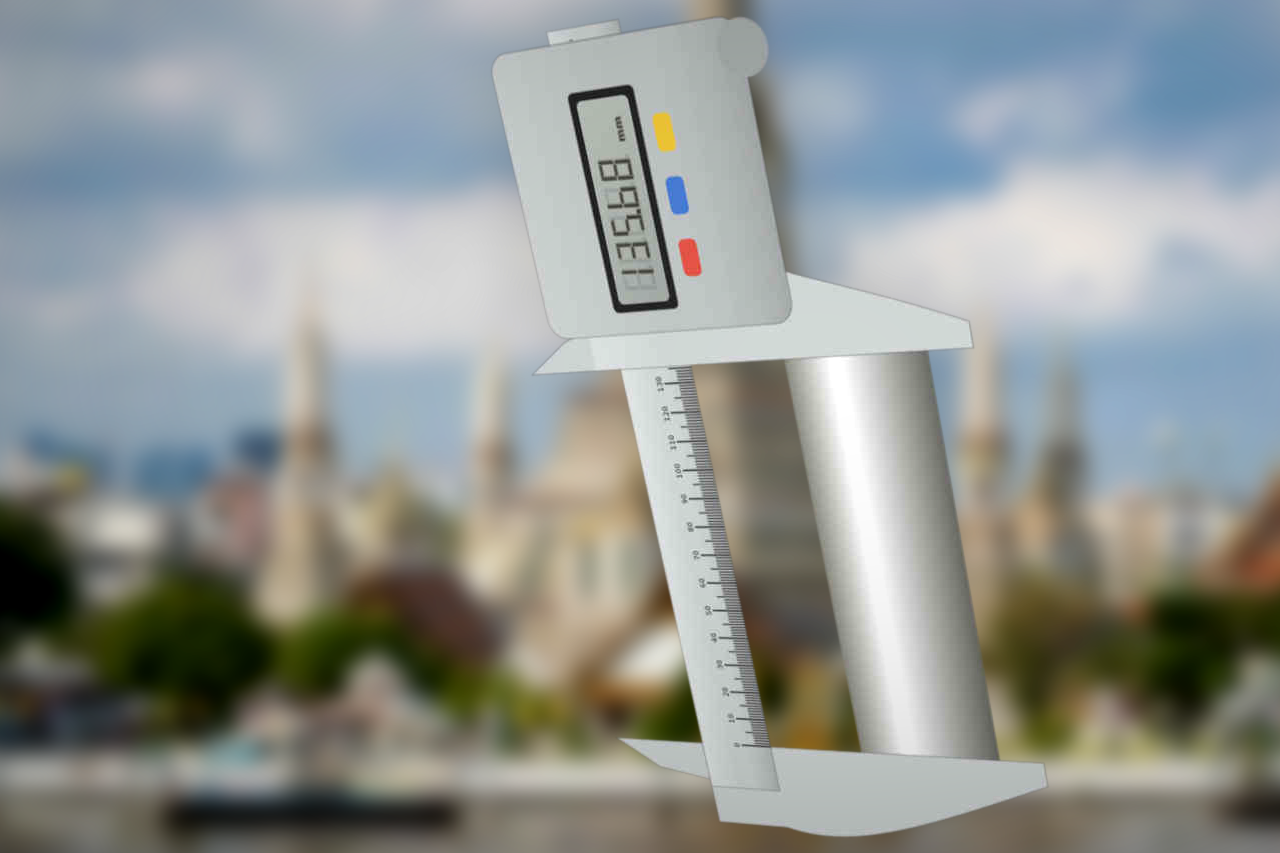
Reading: 135.68,mm
